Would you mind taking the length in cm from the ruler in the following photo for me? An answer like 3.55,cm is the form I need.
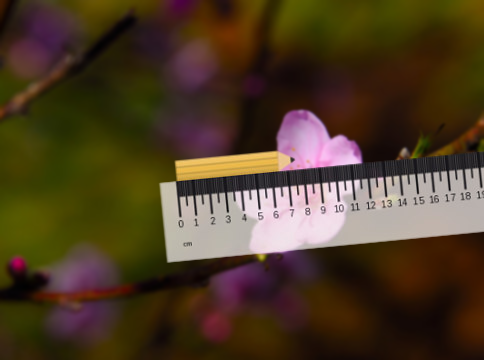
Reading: 7.5,cm
